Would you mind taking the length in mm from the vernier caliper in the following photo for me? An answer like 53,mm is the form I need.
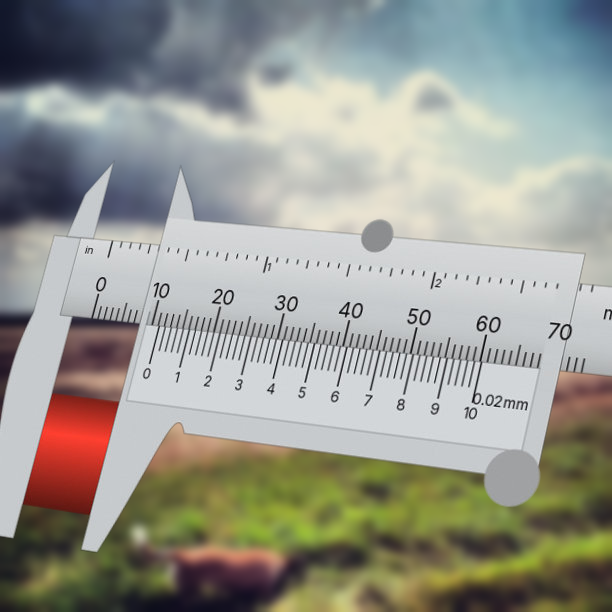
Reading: 11.2,mm
